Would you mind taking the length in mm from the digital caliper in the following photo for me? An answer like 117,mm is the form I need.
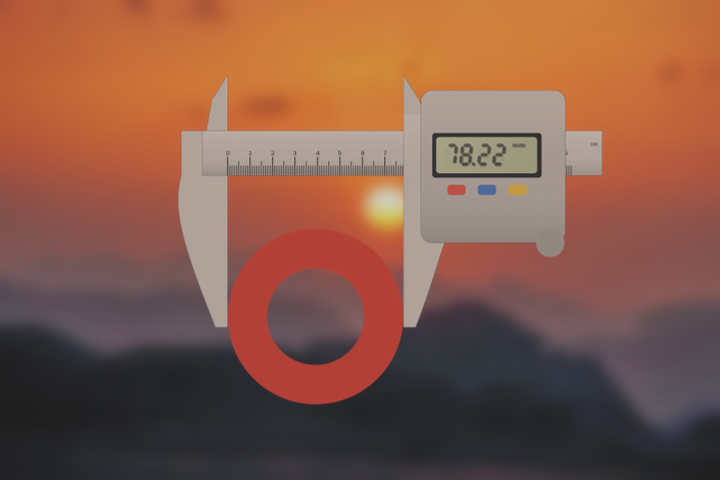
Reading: 78.22,mm
